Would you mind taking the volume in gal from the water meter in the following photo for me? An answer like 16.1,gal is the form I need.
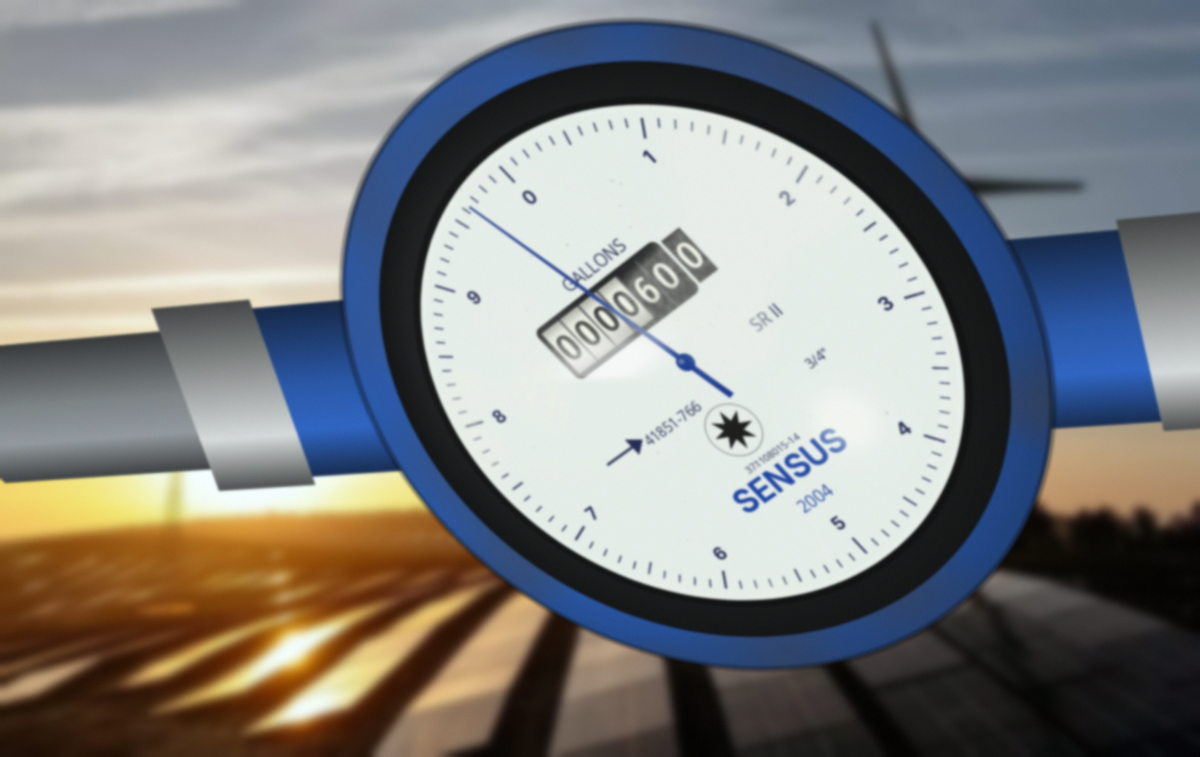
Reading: 599.6,gal
